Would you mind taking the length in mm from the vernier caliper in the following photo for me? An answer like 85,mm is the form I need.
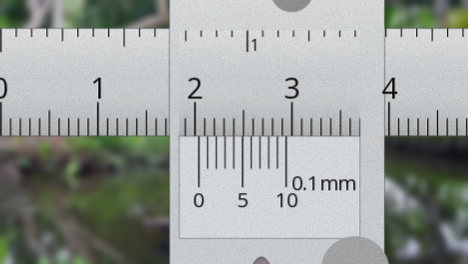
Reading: 20.4,mm
